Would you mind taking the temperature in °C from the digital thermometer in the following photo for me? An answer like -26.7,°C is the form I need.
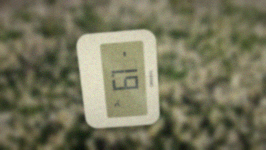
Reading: -1.9,°C
